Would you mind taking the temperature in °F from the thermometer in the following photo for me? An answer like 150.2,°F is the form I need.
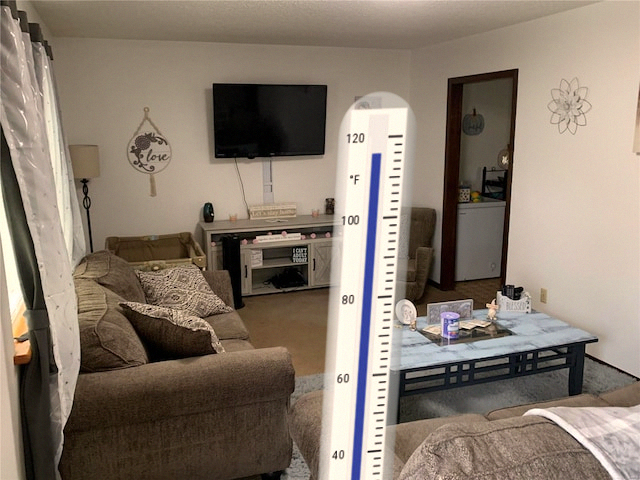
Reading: 116,°F
